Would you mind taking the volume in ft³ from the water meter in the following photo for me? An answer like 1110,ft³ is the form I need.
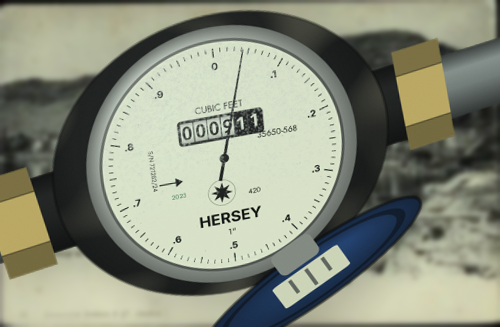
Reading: 911.04,ft³
